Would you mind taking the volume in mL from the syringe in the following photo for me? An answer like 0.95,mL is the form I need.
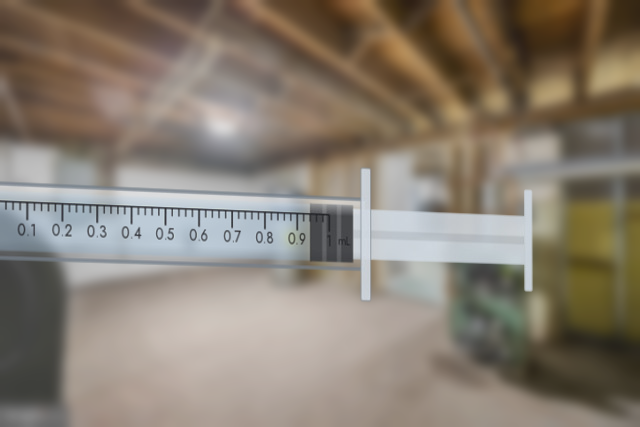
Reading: 0.94,mL
